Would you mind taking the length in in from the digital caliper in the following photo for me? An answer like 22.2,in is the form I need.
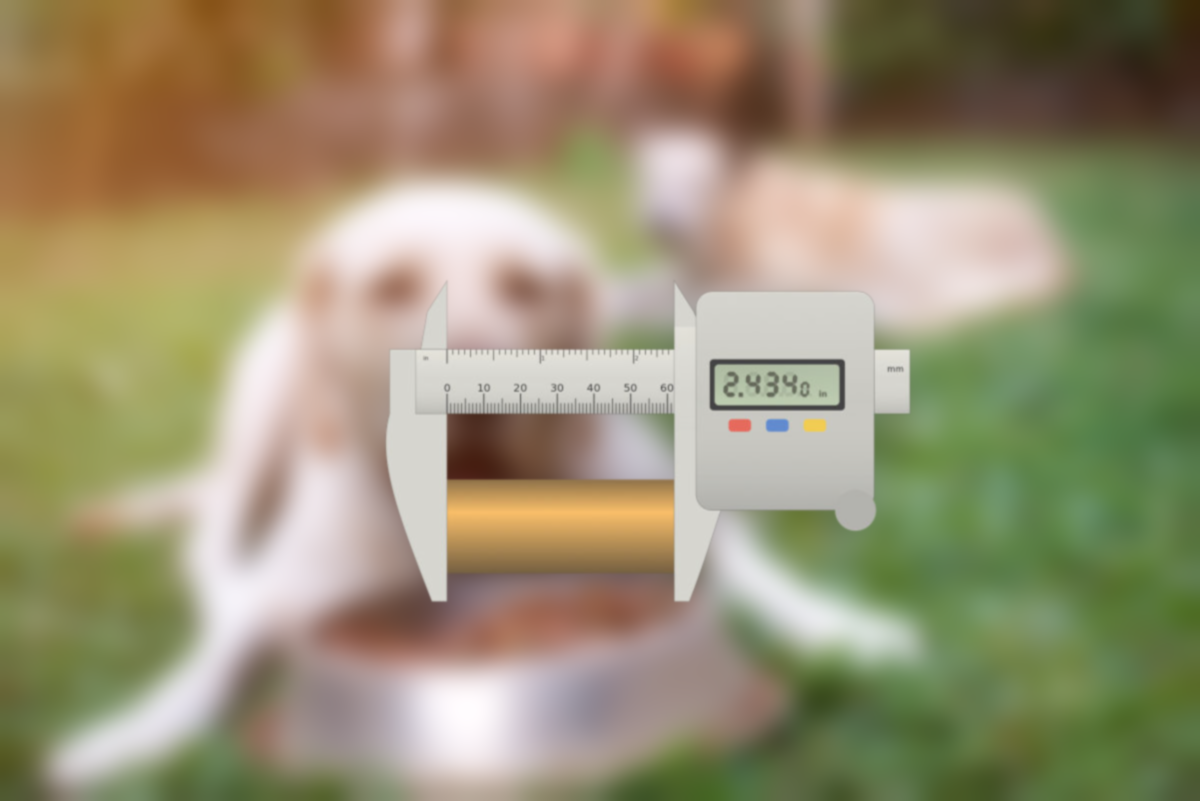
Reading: 2.4340,in
